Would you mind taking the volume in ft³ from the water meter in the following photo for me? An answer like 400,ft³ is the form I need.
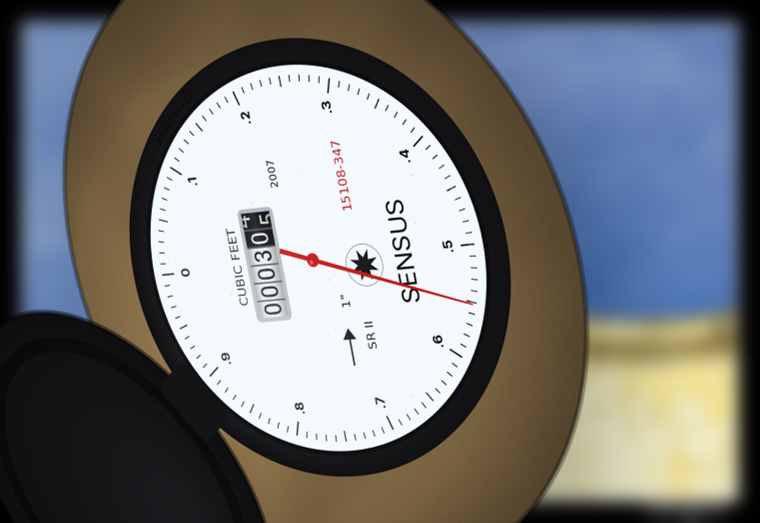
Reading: 304.55,ft³
